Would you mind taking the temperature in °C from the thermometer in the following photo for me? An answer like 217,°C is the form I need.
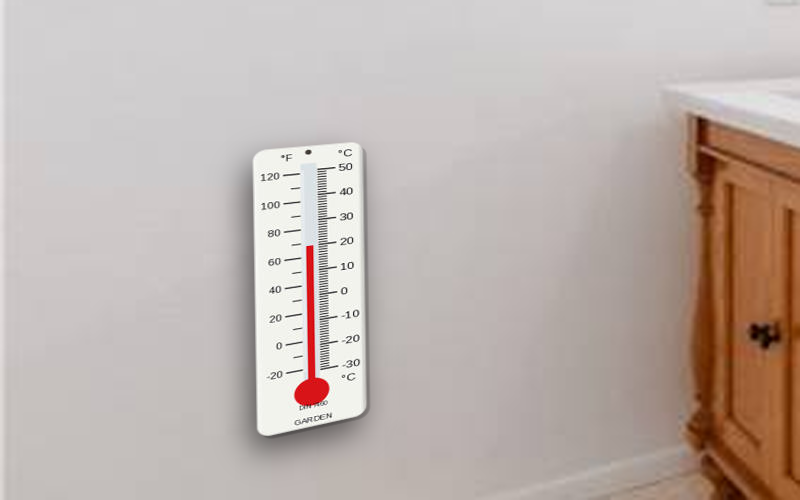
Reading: 20,°C
